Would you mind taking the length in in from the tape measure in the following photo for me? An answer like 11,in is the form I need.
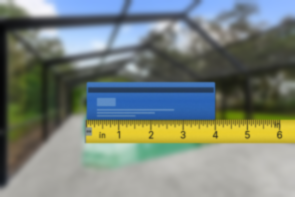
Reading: 4,in
